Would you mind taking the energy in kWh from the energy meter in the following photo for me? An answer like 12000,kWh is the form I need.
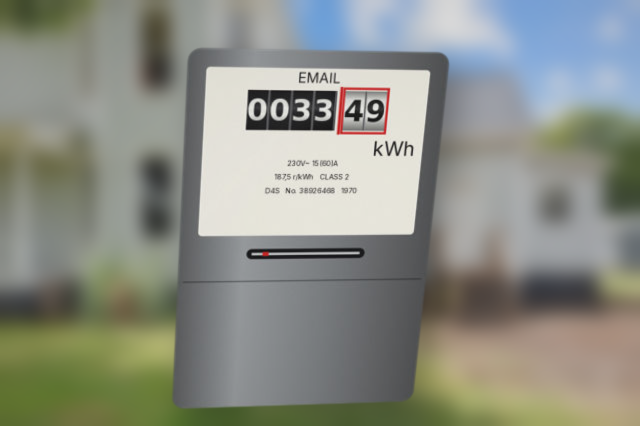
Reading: 33.49,kWh
